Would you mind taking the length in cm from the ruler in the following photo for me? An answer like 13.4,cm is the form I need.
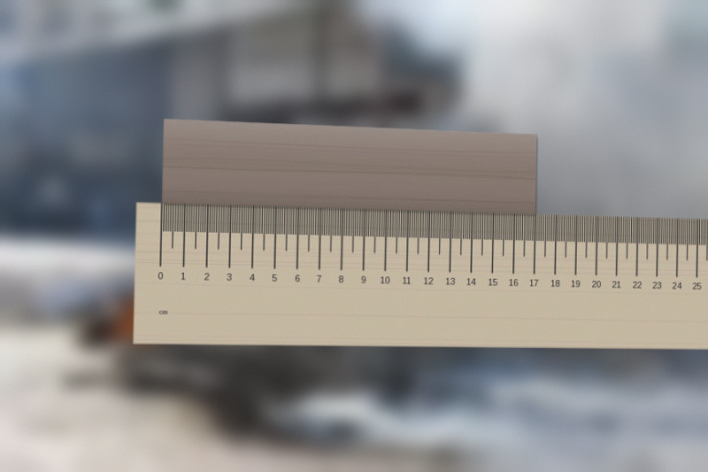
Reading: 17,cm
